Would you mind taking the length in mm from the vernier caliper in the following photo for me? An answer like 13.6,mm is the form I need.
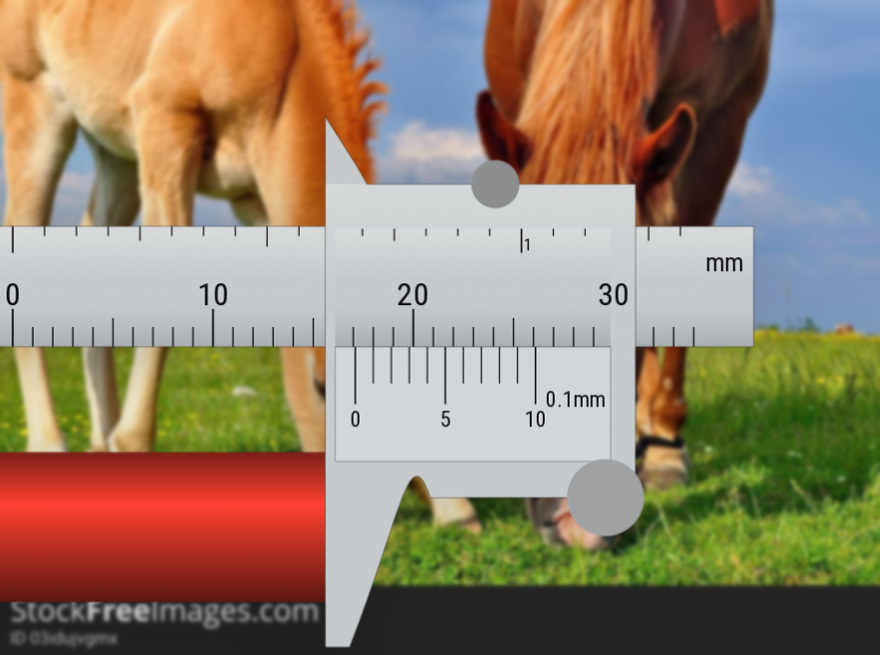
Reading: 17.1,mm
